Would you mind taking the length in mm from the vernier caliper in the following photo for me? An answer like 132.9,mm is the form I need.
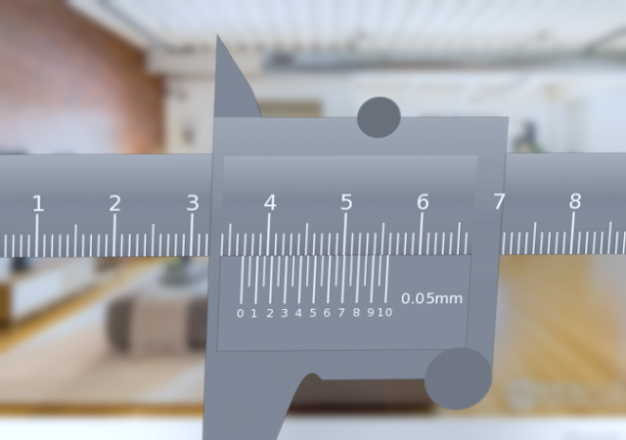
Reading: 36.8,mm
